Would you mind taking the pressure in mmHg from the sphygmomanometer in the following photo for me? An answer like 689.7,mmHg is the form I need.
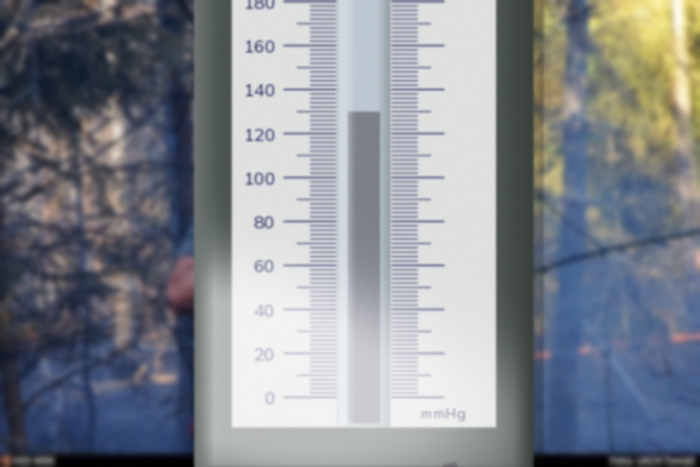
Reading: 130,mmHg
